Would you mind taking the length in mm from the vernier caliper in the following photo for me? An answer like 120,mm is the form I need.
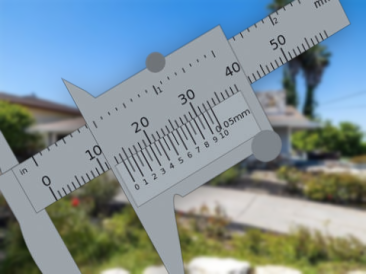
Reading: 14.0,mm
